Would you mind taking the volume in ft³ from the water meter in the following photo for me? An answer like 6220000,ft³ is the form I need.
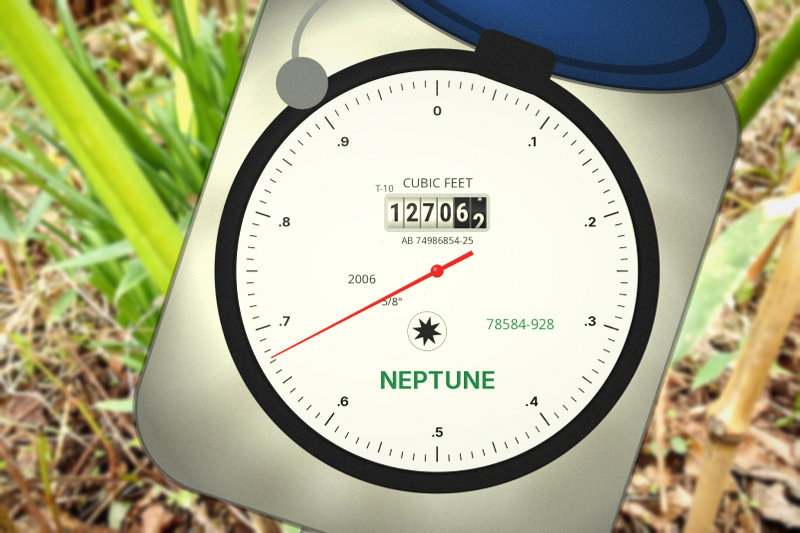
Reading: 127061.67,ft³
